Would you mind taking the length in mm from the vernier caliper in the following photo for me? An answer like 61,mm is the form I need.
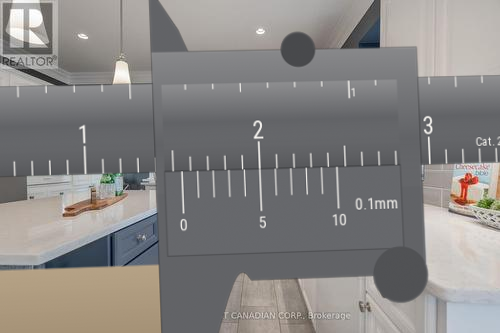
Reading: 15.5,mm
